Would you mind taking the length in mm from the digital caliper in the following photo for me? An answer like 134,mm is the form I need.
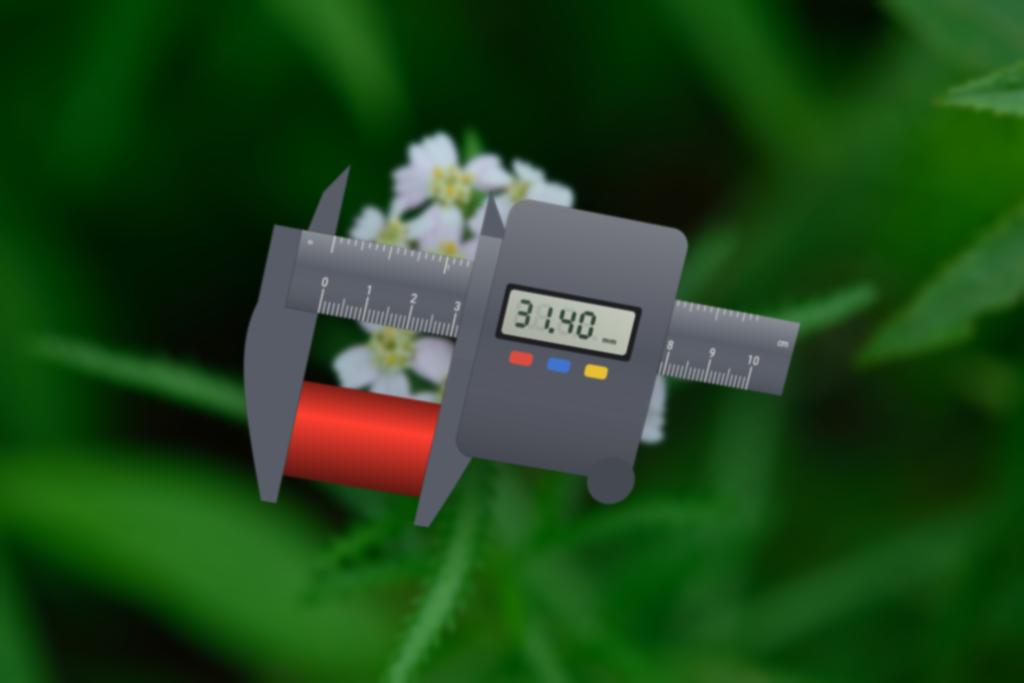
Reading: 31.40,mm
